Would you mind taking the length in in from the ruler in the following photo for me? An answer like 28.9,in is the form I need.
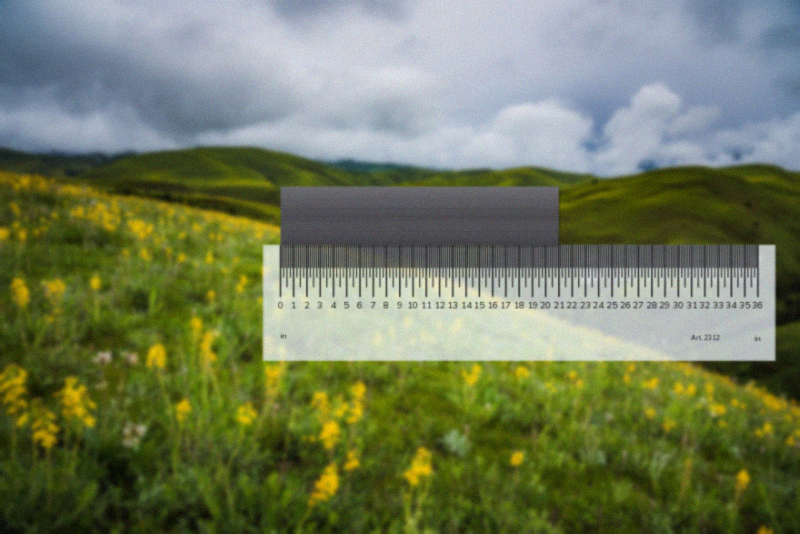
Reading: 21,in
